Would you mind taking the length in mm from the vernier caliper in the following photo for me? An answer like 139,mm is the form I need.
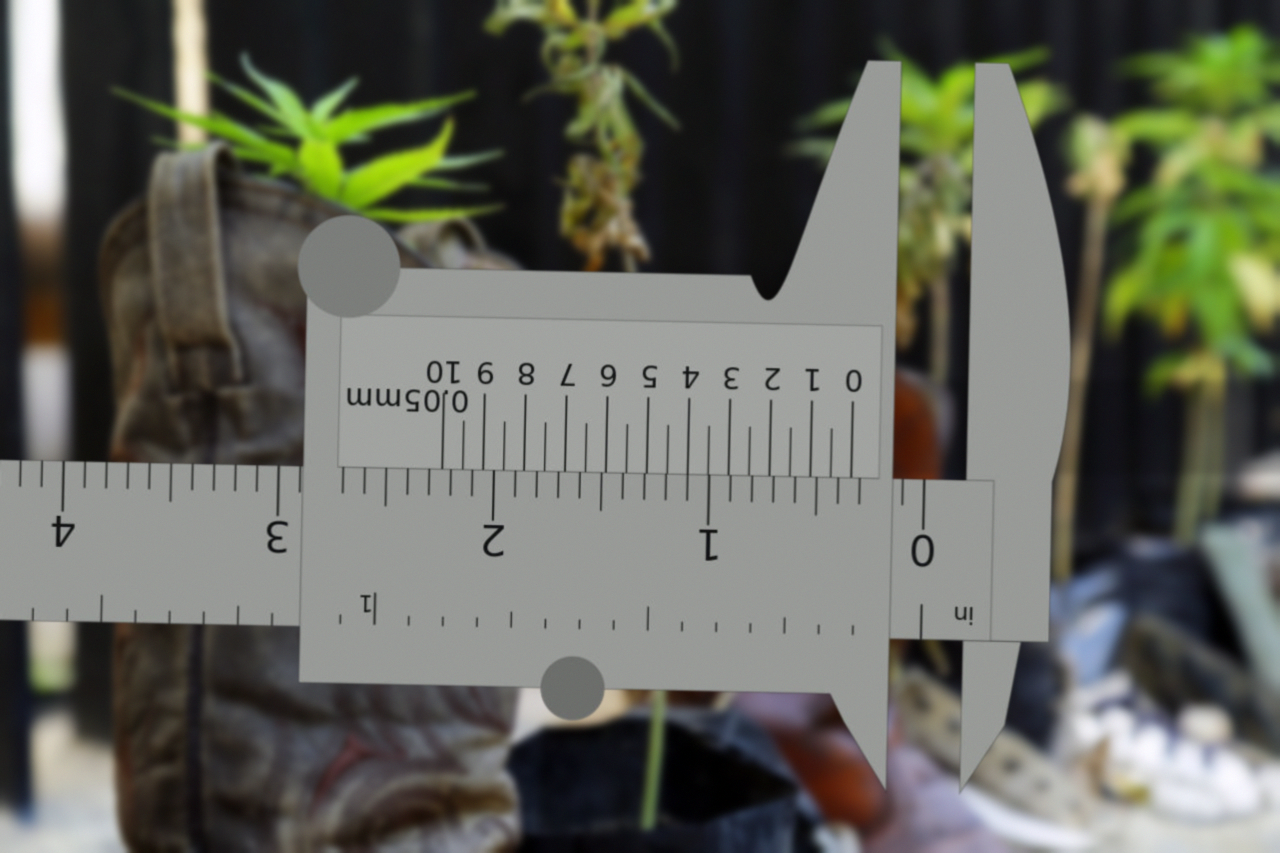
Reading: 3.4,mm
